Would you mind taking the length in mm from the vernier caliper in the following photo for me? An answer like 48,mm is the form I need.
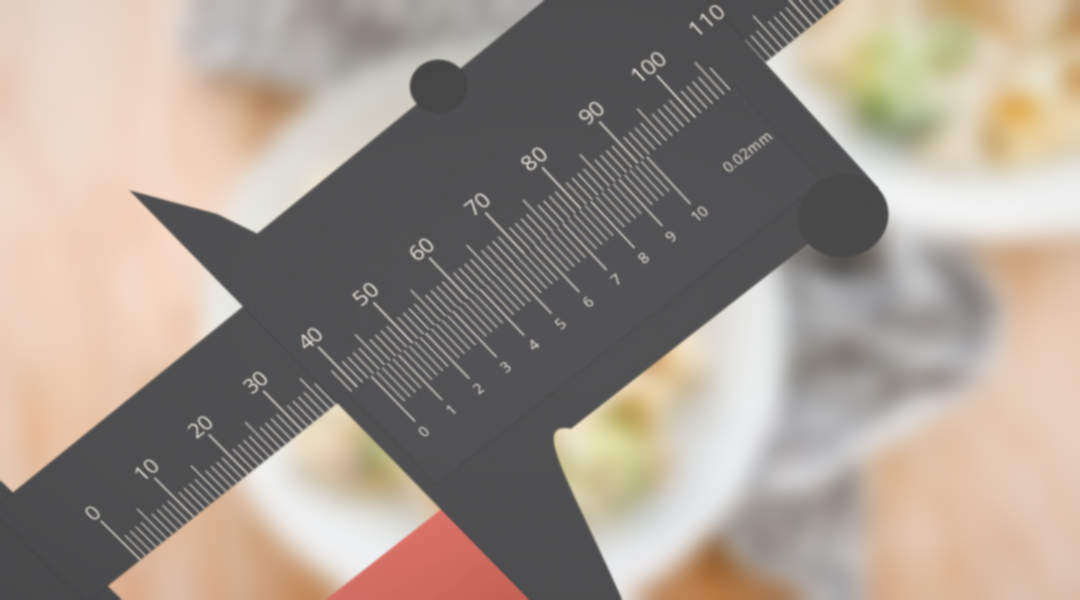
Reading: 42.5,mm
